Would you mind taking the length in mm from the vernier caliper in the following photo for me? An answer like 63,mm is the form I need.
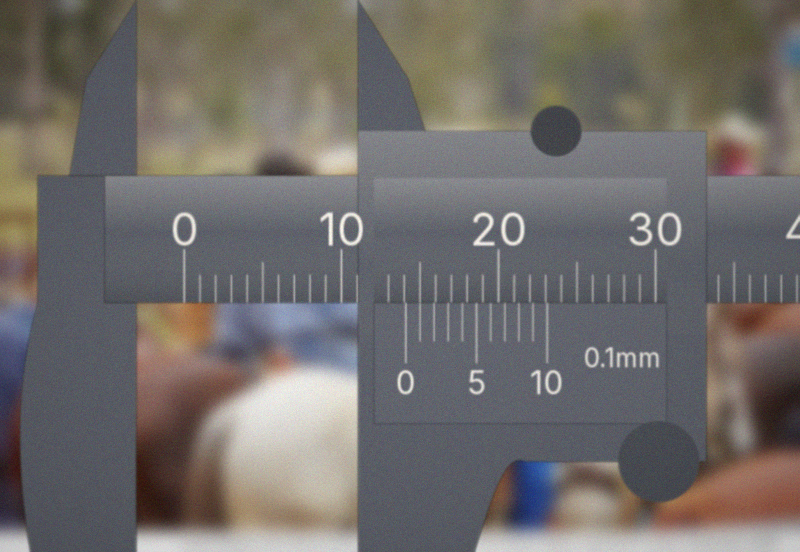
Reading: 14.1,mm
